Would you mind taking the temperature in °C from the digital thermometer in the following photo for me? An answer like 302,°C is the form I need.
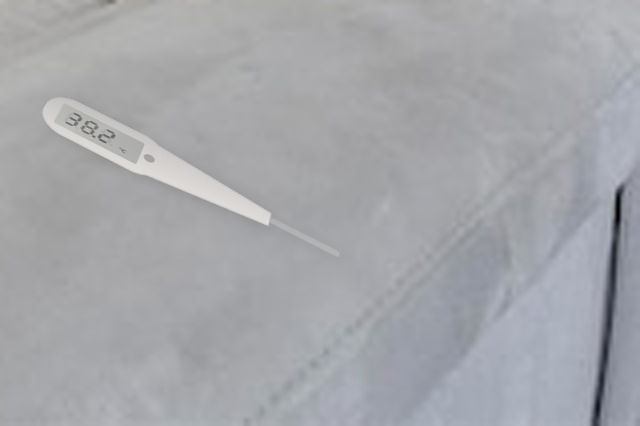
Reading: 38.2,°C
